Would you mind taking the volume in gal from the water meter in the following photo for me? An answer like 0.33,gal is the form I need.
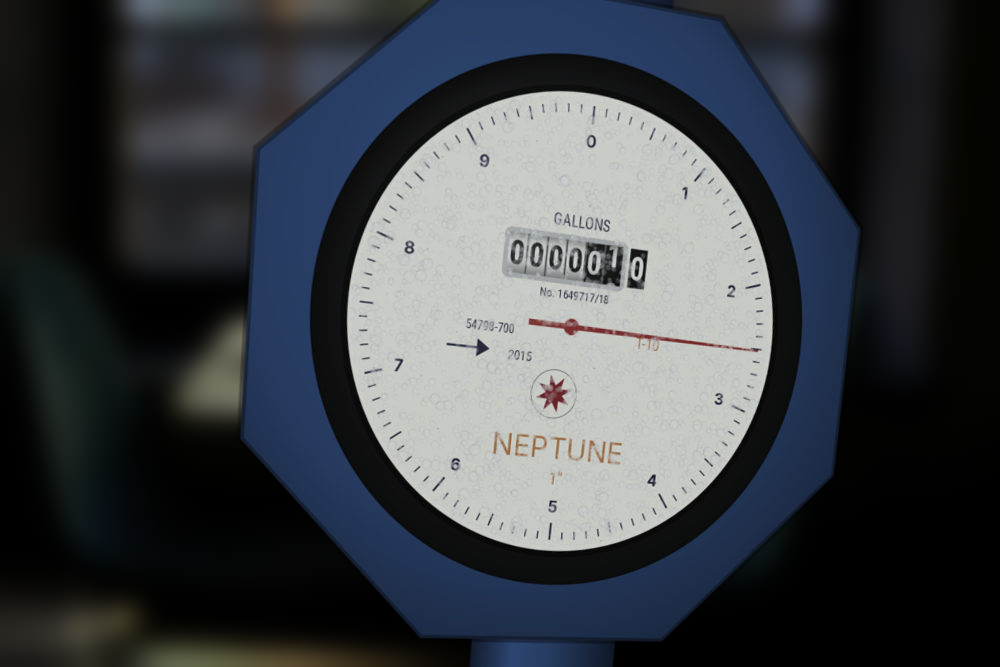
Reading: 12.5,gal
